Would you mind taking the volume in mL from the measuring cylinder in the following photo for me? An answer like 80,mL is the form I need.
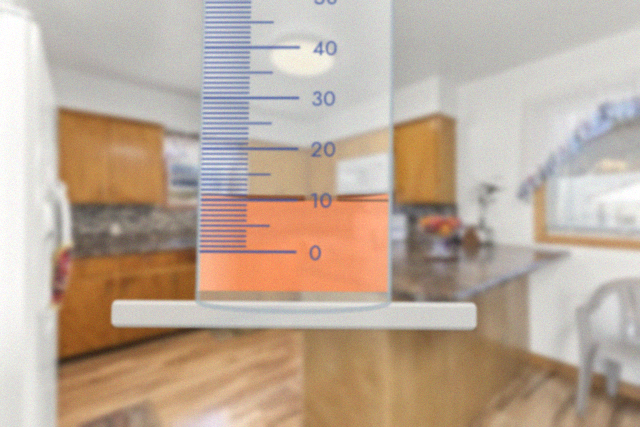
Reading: 10,mL
